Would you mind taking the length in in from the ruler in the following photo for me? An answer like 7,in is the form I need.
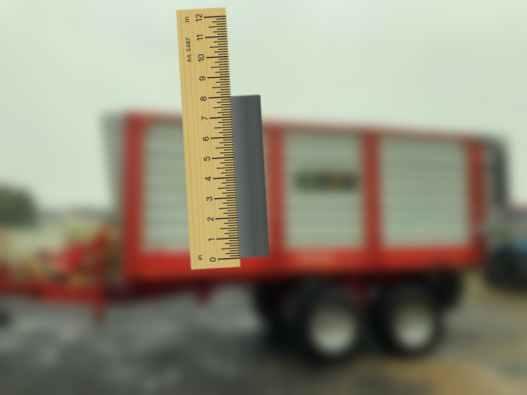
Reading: 8,in
